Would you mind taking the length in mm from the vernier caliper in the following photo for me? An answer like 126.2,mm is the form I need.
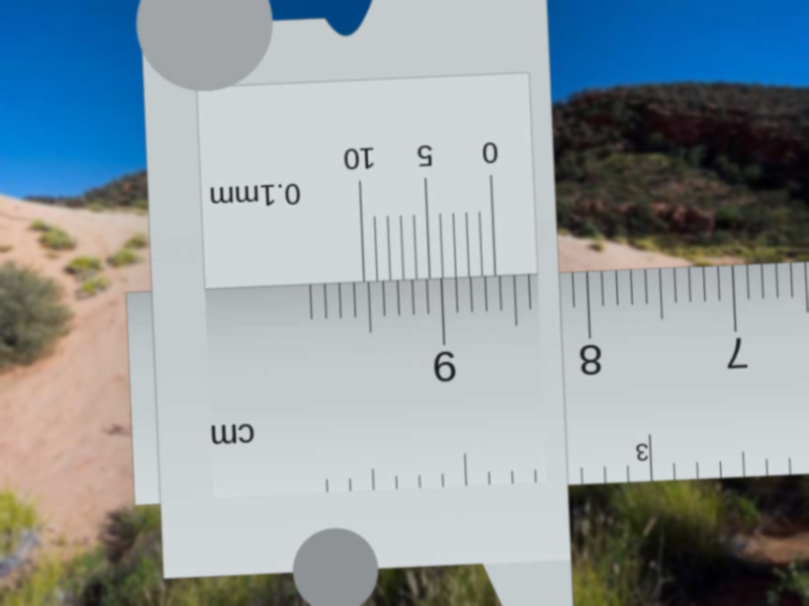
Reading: 86.3,mm
